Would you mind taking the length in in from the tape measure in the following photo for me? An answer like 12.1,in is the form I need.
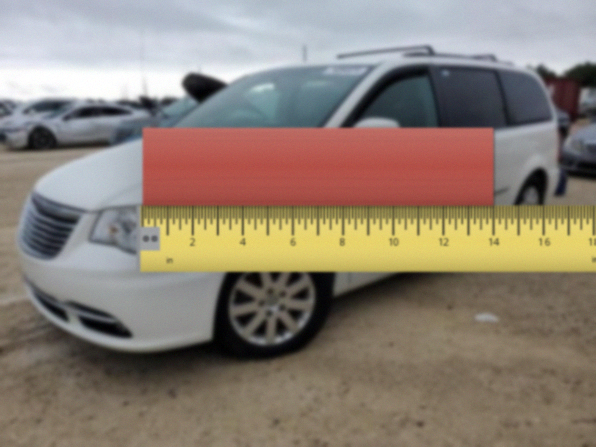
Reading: 14,in
